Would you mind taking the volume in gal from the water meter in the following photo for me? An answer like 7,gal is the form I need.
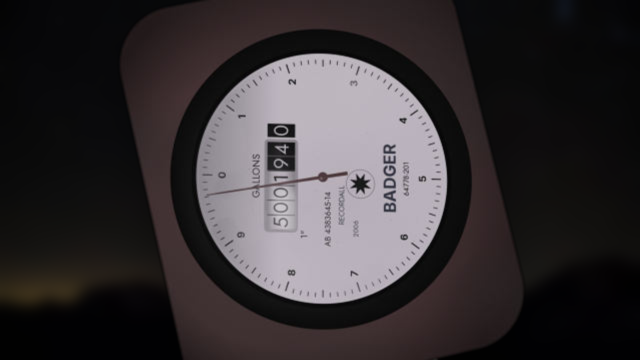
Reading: 5001939.7,gal
